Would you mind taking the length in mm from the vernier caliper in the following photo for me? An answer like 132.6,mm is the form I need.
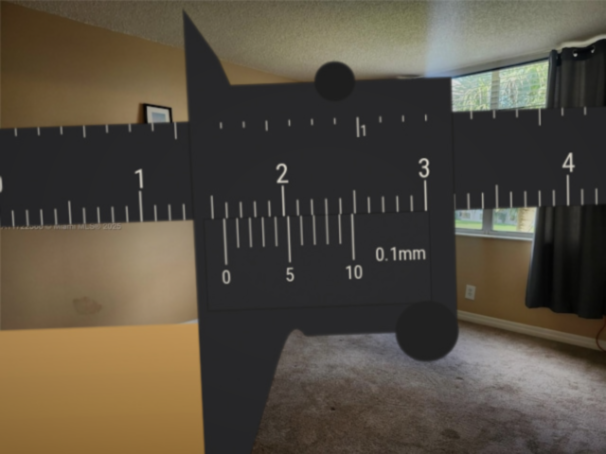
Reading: 15.8,mm
